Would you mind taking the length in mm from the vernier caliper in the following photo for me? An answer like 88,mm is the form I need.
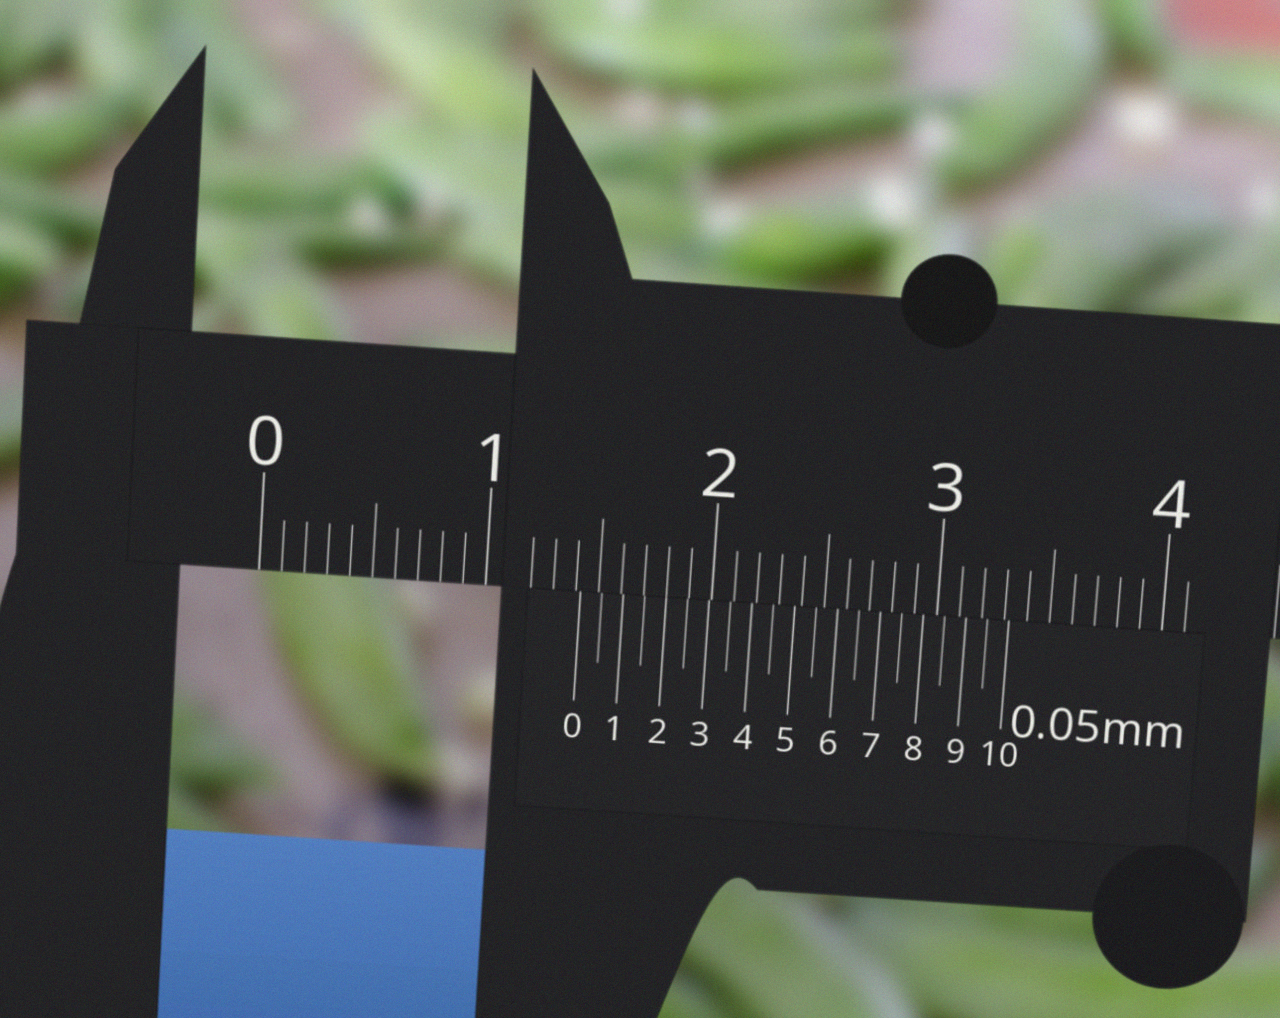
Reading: 14.2,mm
